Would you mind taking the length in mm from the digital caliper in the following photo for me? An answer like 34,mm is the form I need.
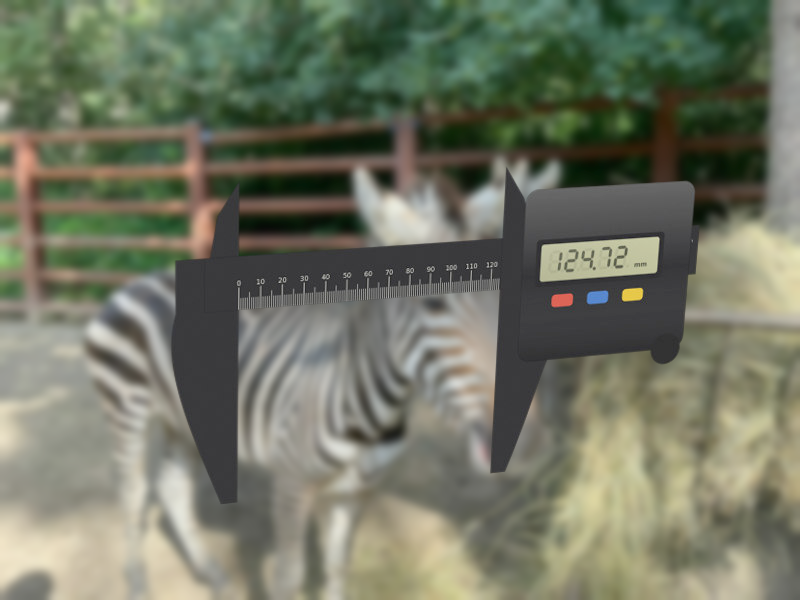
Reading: 124.72,mm
